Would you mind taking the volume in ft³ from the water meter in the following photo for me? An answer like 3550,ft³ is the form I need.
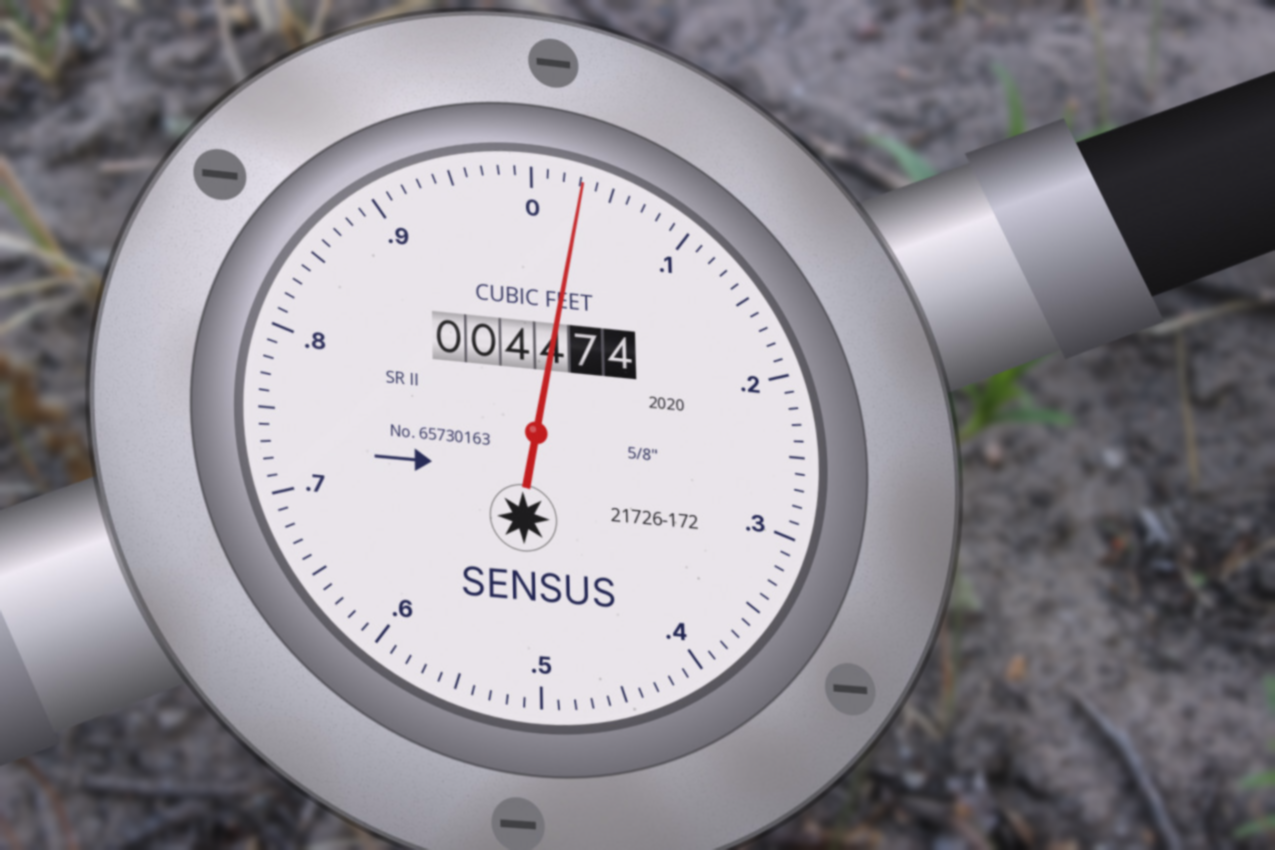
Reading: 4474.03,ft³
